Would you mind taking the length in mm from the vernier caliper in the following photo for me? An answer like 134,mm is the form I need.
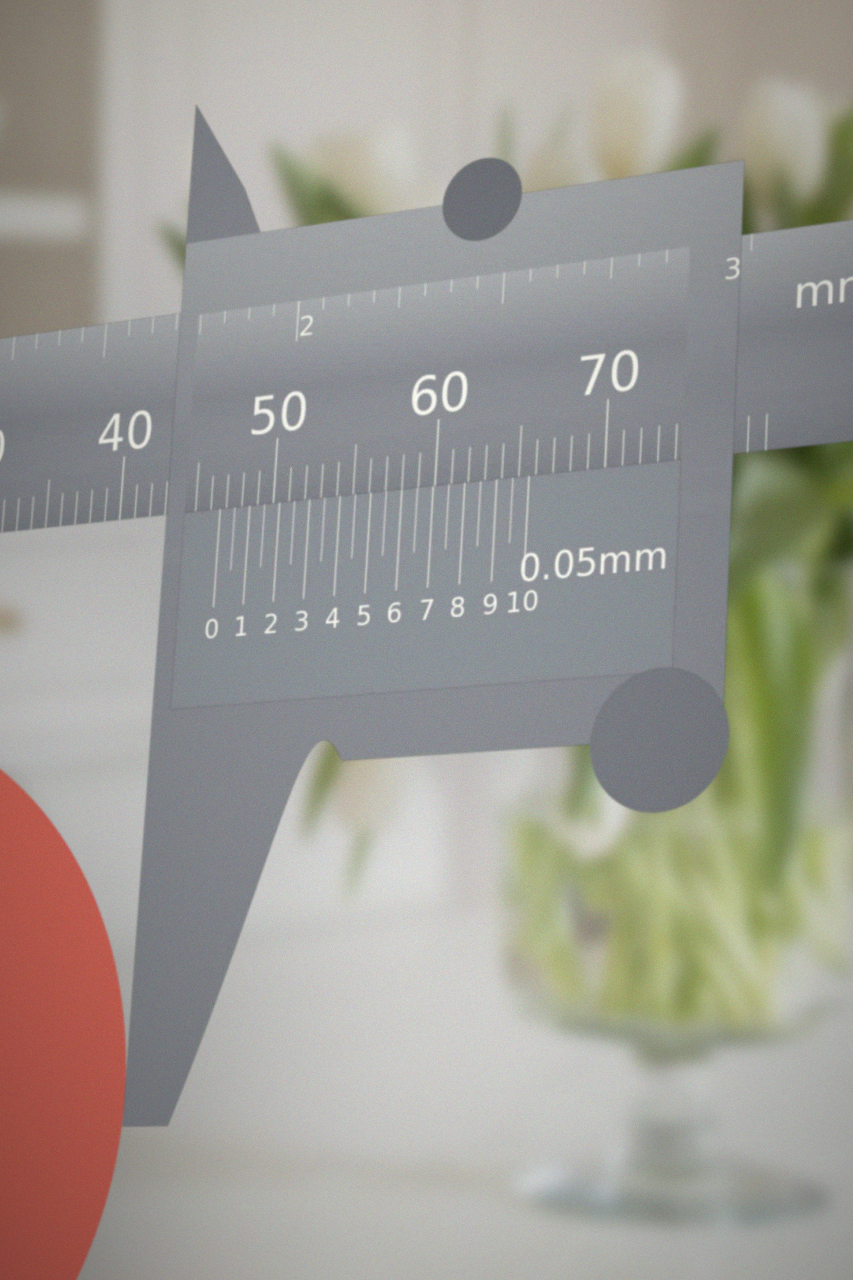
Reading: 46.6,mm
